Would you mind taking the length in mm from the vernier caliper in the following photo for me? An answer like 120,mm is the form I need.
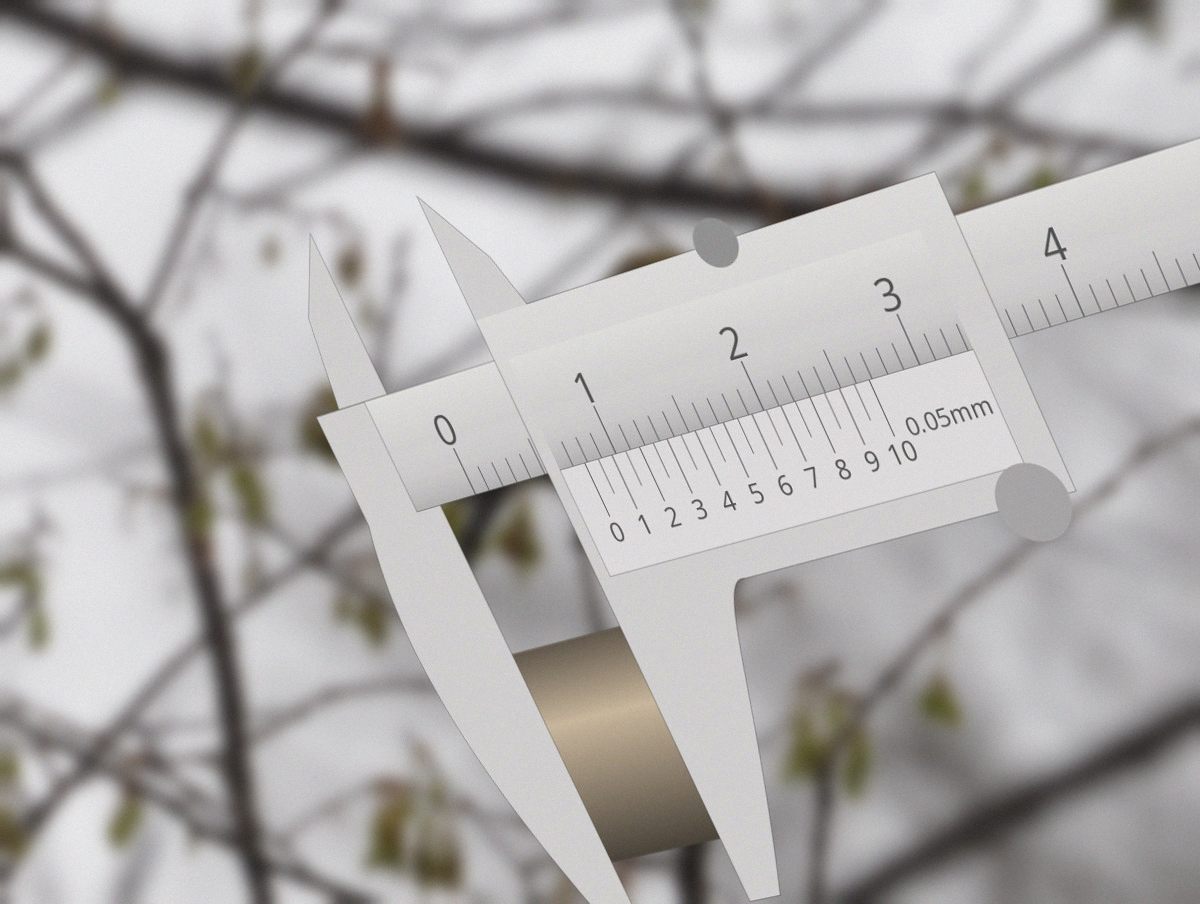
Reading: 7.8,mm
